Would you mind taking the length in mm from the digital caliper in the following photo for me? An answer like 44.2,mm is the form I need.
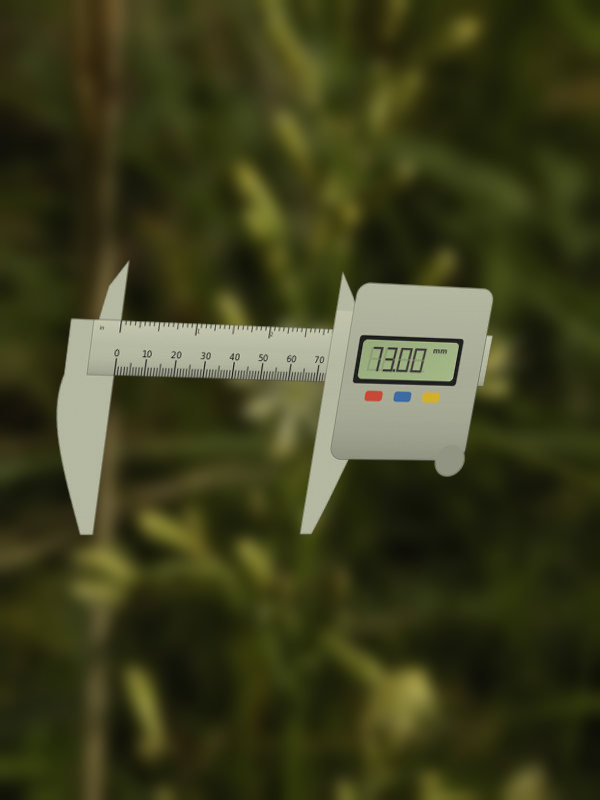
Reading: 73.00,mm
